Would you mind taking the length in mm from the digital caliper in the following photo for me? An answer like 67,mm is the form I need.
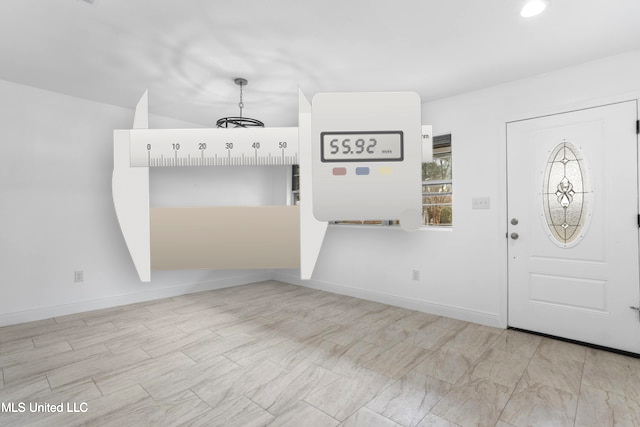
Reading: 55.92,mm
